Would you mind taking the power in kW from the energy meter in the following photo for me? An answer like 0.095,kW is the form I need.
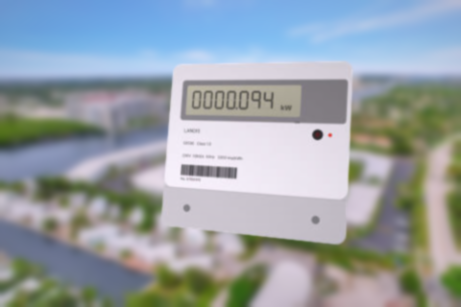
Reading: 0.094,kW
